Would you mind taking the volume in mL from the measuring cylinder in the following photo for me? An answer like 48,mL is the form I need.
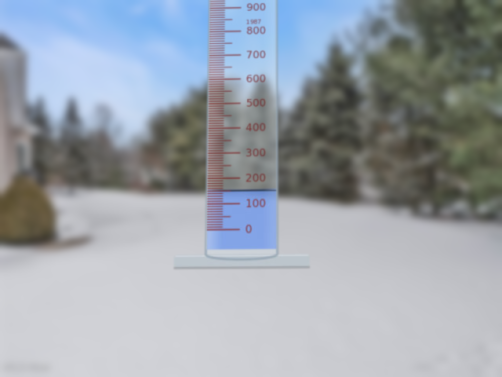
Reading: 150,mL
